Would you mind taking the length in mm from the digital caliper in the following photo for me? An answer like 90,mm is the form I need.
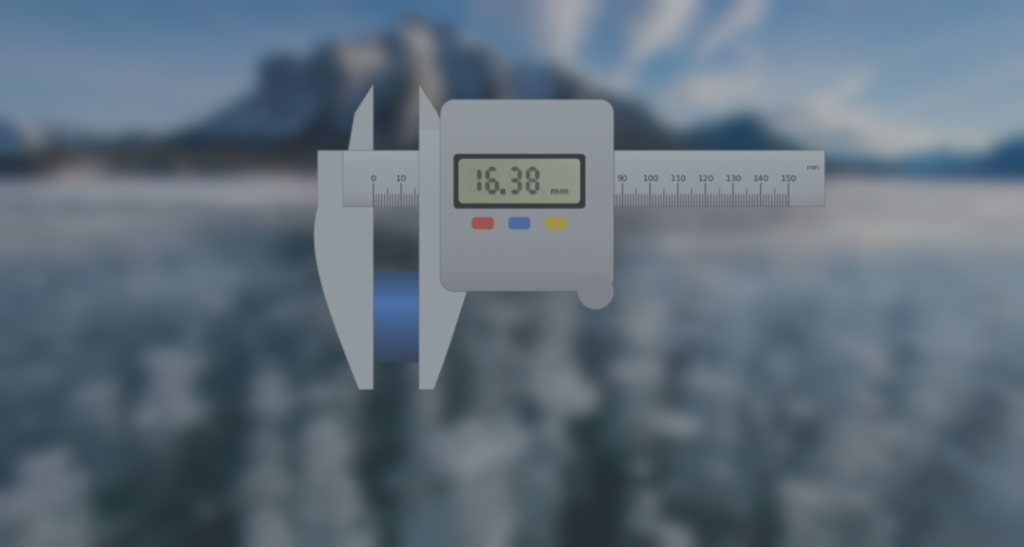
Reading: 16.38,mm
